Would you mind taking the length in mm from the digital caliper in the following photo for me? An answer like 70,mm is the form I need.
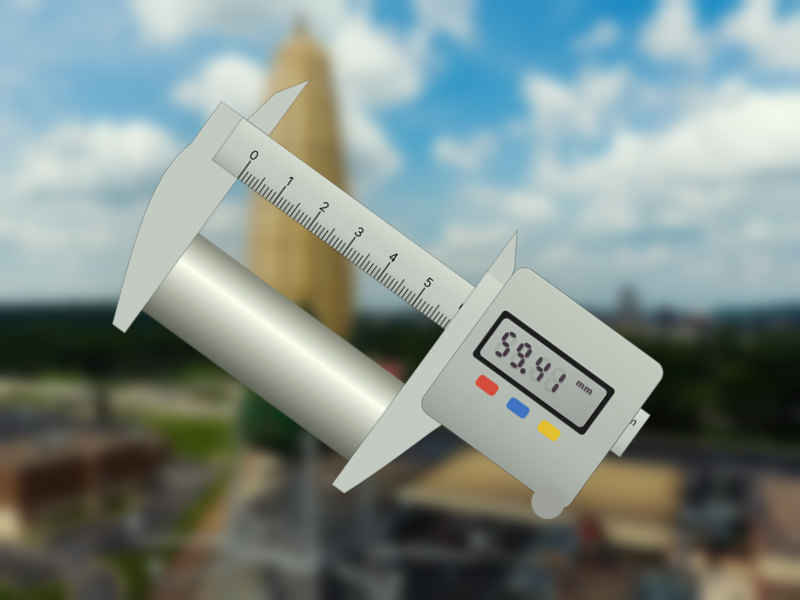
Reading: 59.41,mm
